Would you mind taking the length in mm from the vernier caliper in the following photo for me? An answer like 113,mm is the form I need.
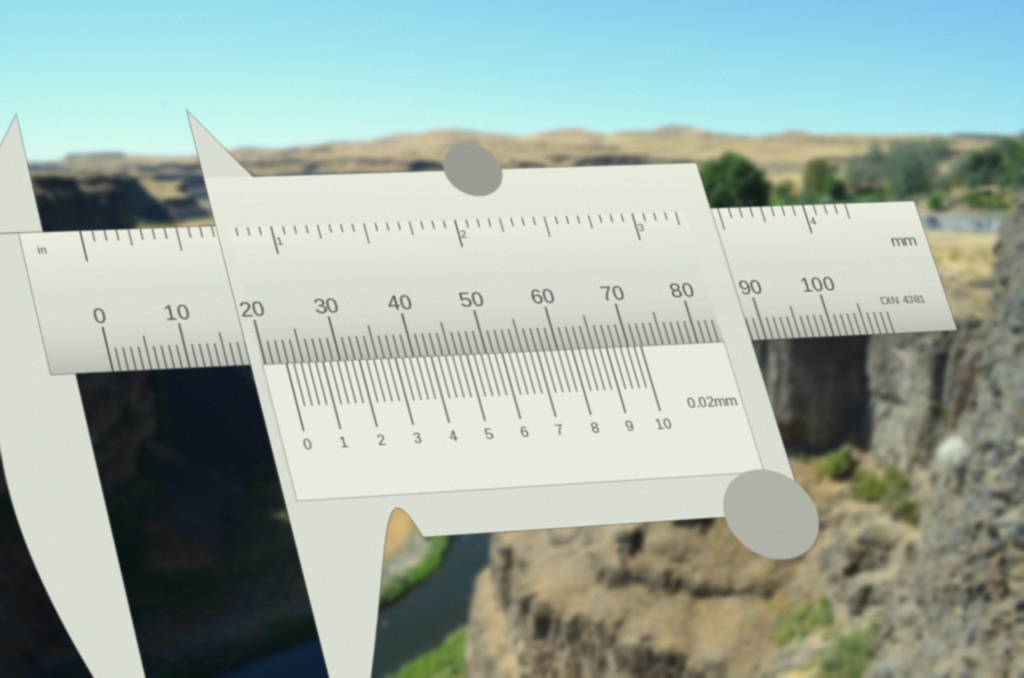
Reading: 22.8,mm
